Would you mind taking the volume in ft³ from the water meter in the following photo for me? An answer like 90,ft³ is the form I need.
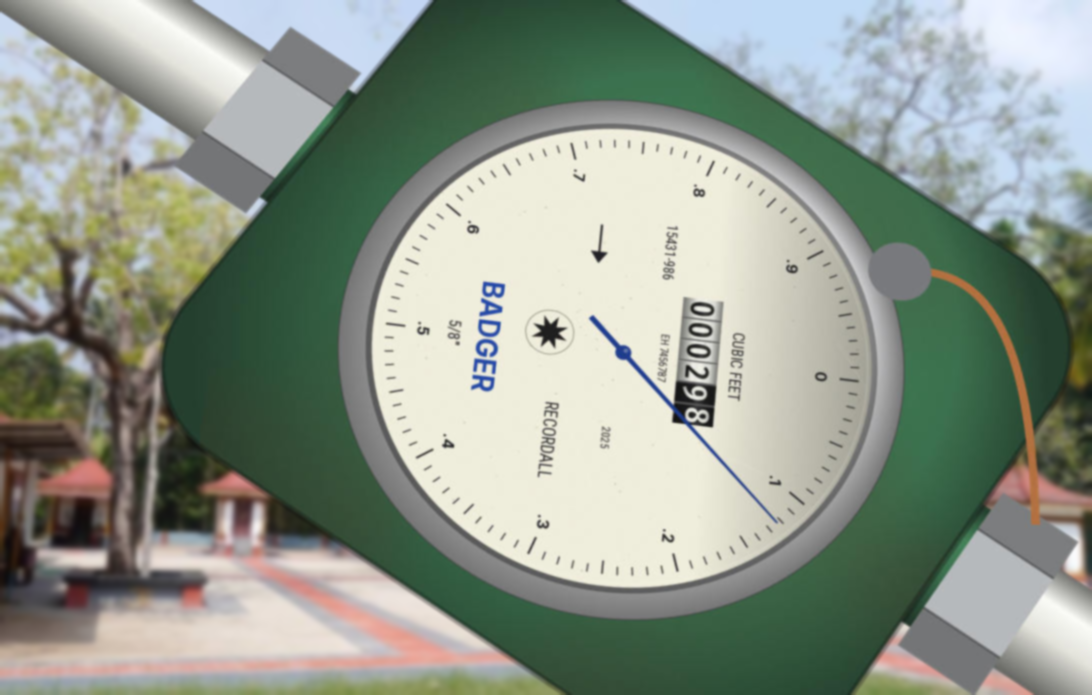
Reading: 298.12,ft³
